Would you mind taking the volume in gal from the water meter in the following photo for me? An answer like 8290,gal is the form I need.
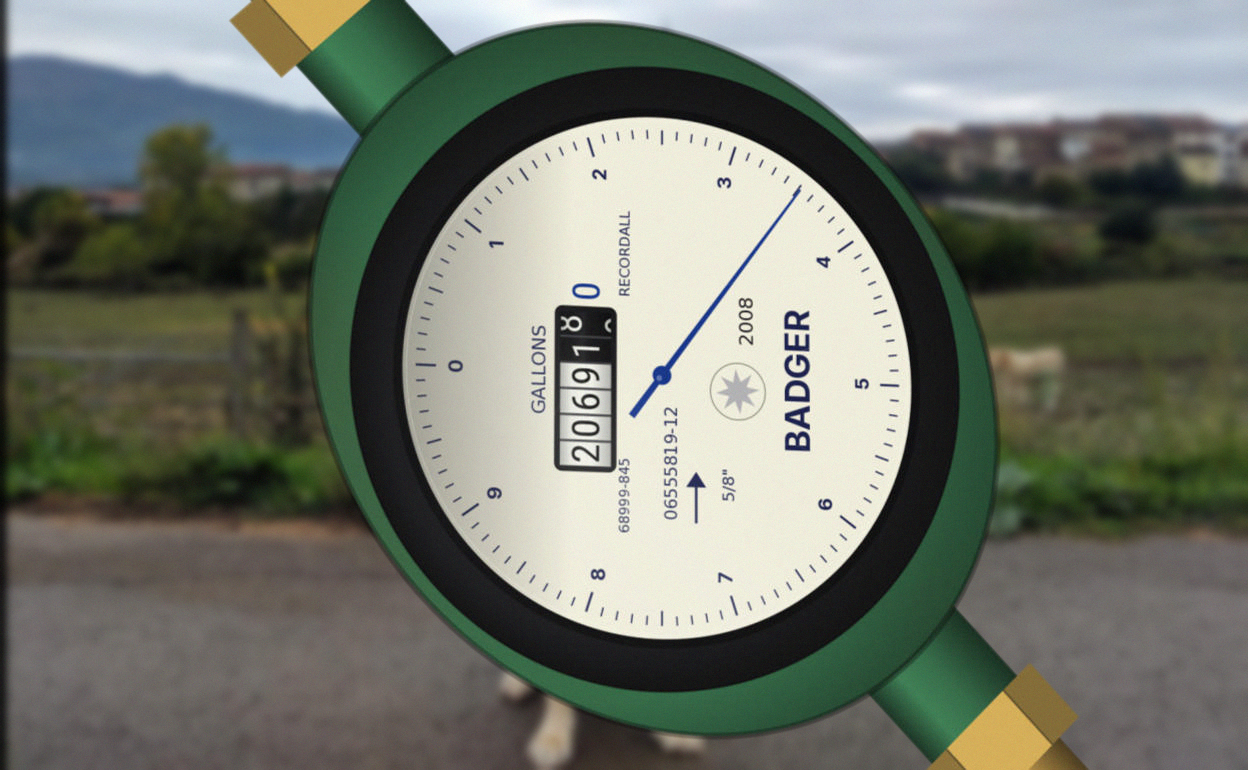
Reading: 2069183.5,gal
